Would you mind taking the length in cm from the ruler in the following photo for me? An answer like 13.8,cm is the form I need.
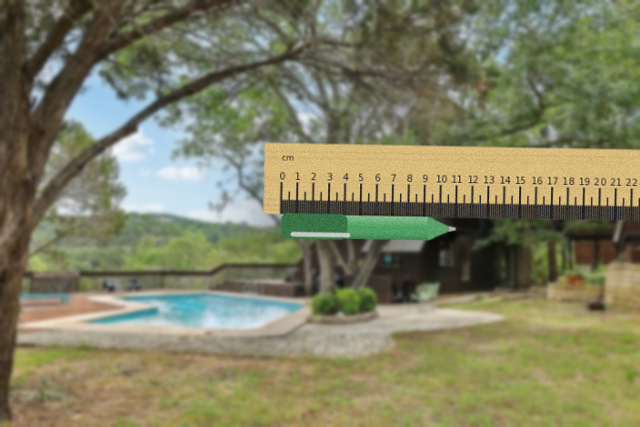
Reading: 11,cm
